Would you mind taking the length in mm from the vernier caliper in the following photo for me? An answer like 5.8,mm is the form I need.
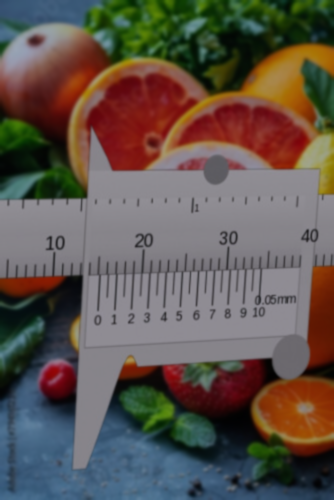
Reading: 15.2,mm
